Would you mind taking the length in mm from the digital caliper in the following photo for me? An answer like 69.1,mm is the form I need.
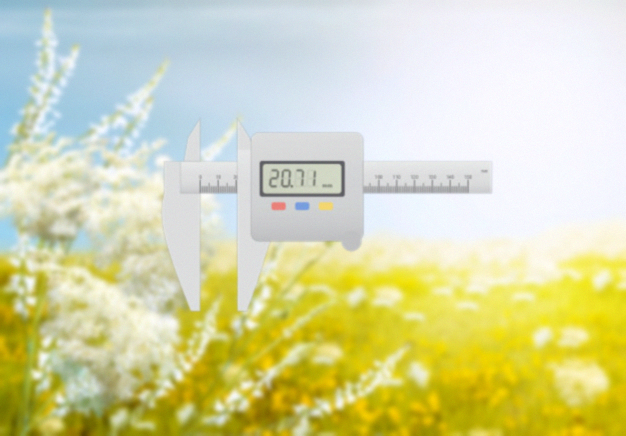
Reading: 20.71,mm
